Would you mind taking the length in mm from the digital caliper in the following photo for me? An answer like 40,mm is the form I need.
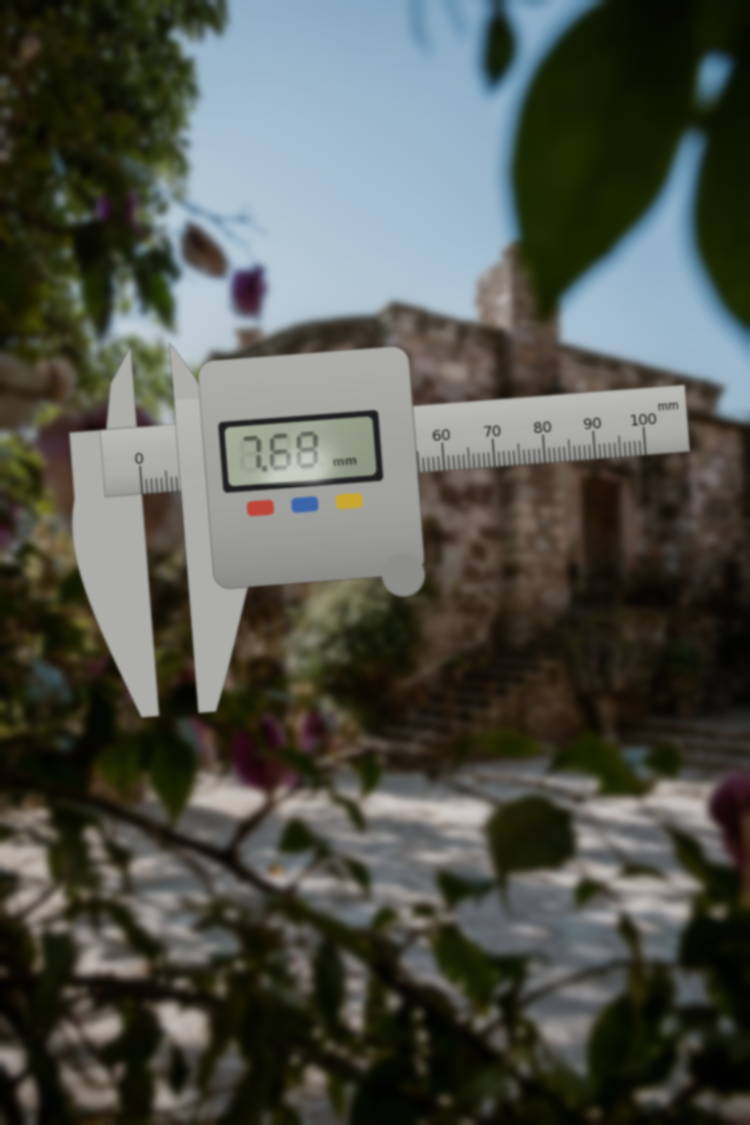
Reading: 7.68,mm
